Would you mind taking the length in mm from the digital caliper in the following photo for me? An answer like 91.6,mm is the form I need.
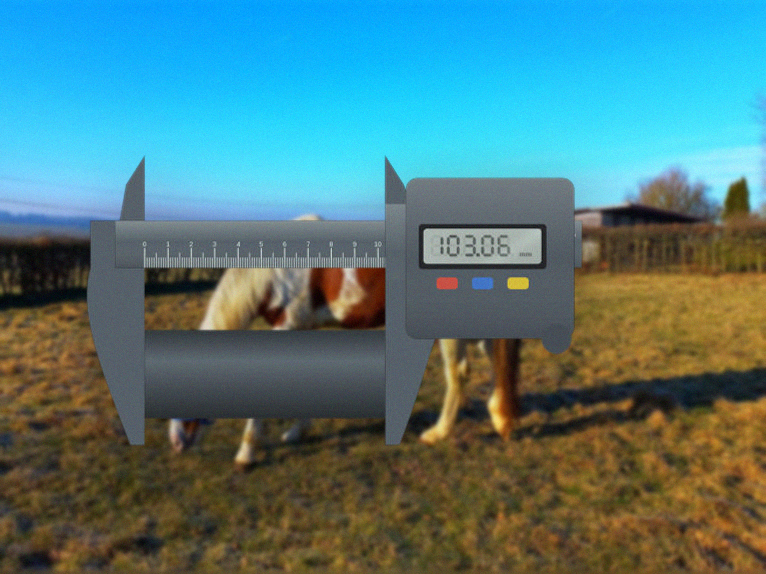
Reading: 103.06,mm
